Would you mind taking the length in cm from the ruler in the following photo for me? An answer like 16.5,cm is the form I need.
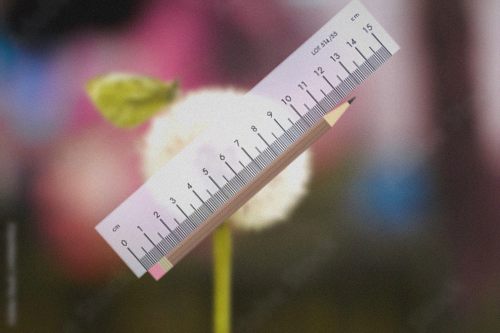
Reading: 12.5,cm
